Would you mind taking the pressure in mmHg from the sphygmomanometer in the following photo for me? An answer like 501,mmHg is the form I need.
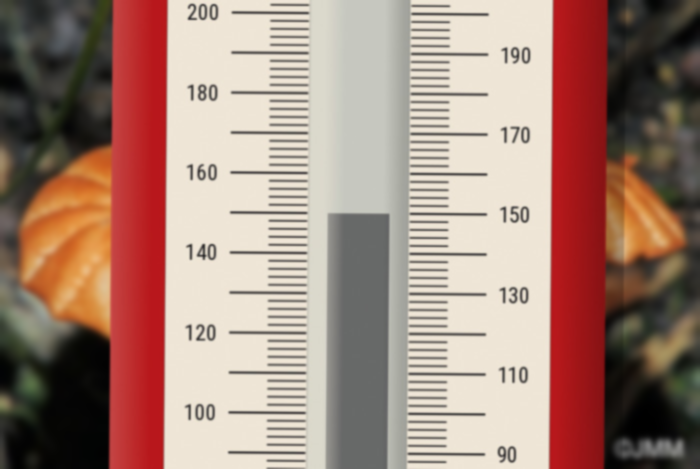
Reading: 150,mmHg
